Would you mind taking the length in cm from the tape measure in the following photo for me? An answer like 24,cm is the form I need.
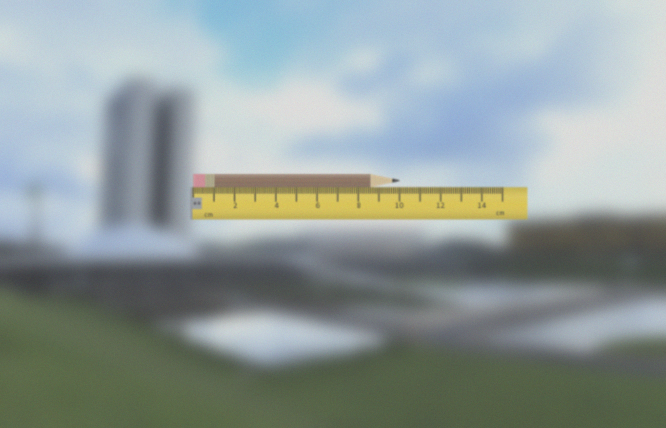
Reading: 10,cm
